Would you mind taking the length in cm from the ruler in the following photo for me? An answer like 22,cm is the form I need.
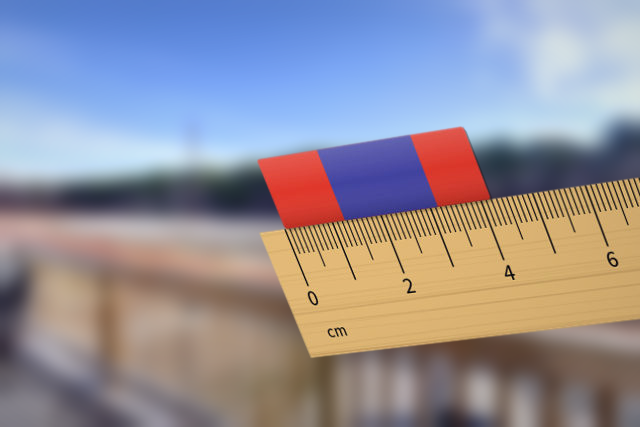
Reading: 4.2,cm
